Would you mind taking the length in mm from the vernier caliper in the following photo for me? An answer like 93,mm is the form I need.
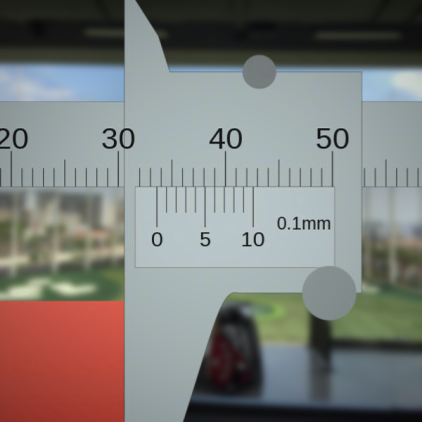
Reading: 33.6,mm
